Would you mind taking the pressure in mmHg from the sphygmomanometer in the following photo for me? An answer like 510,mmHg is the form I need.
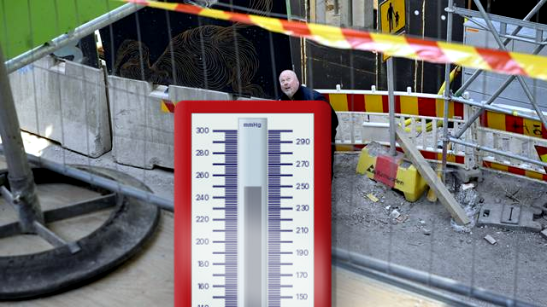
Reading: 250,mmHg
